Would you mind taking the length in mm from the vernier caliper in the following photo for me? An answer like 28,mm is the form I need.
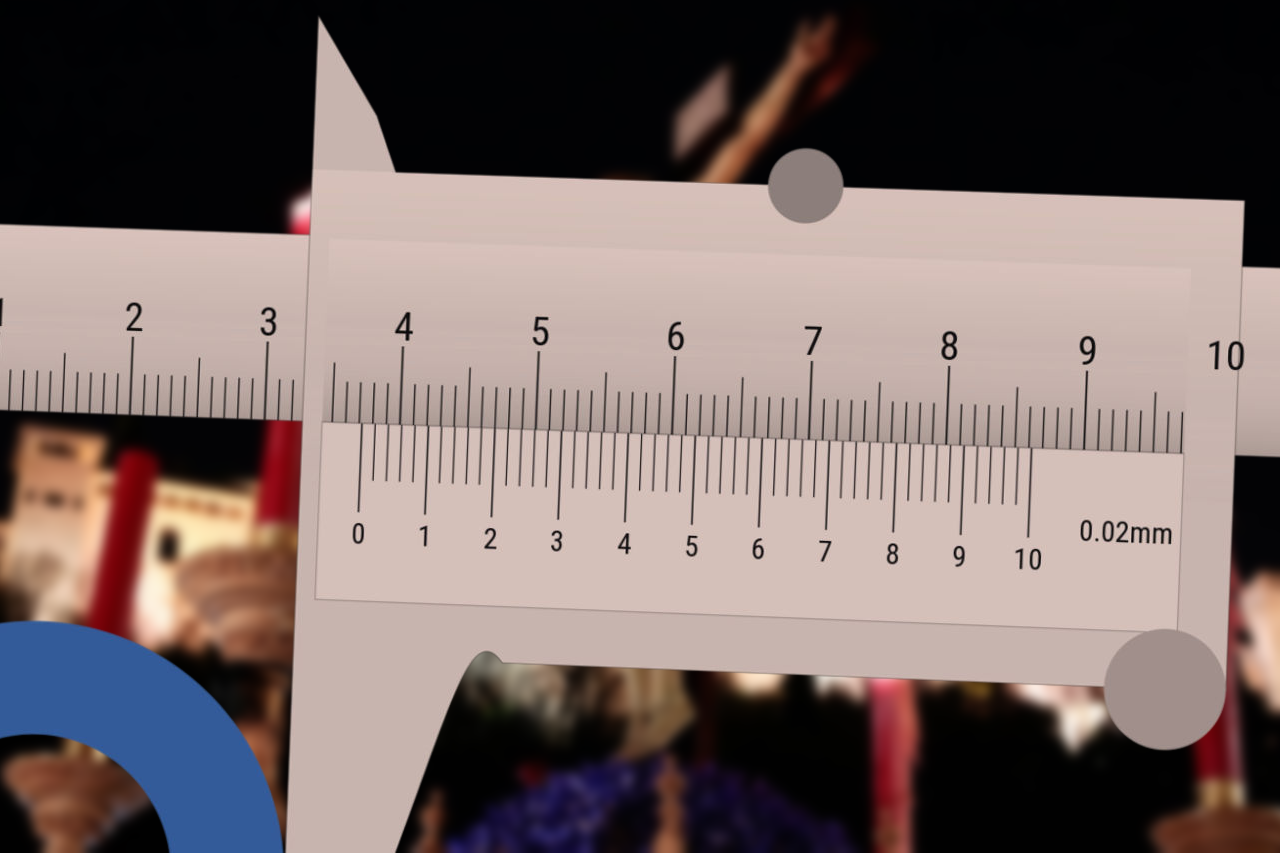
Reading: 37.2,mm
